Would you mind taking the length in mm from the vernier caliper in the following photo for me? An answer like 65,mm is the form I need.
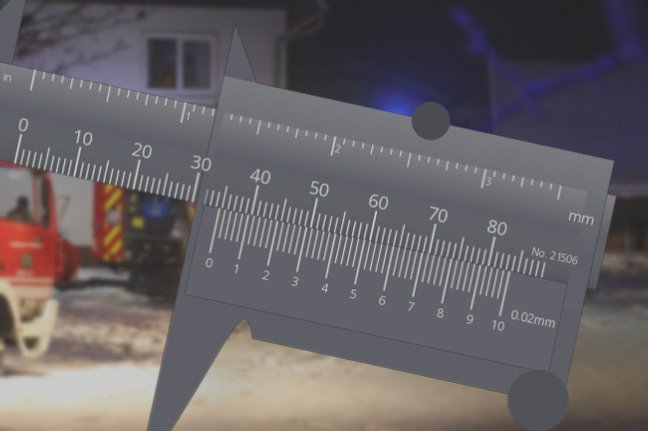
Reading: 34.6,mm
